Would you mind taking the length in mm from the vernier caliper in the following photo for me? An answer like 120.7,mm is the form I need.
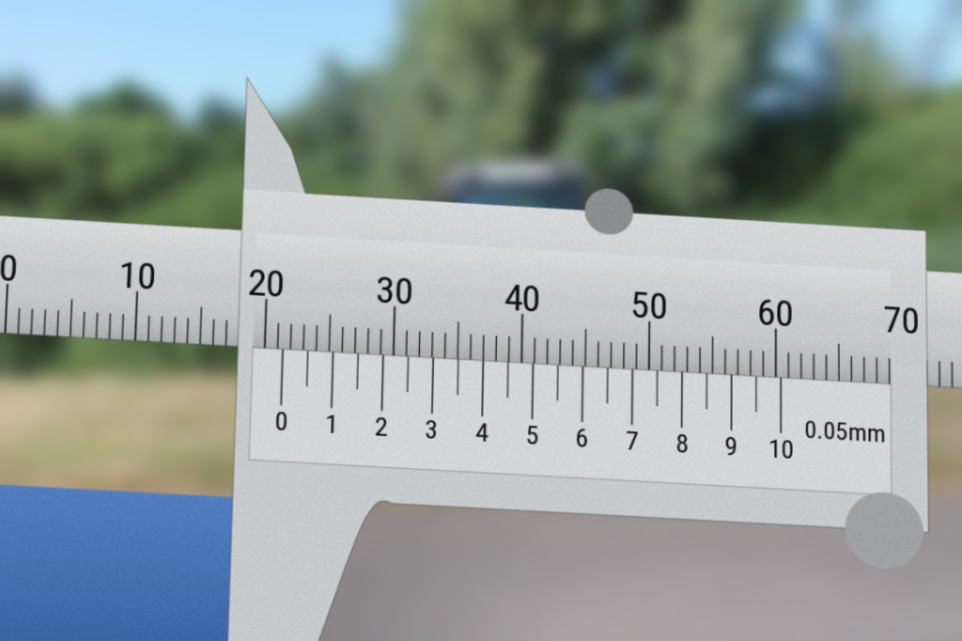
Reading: 21.4,mm
